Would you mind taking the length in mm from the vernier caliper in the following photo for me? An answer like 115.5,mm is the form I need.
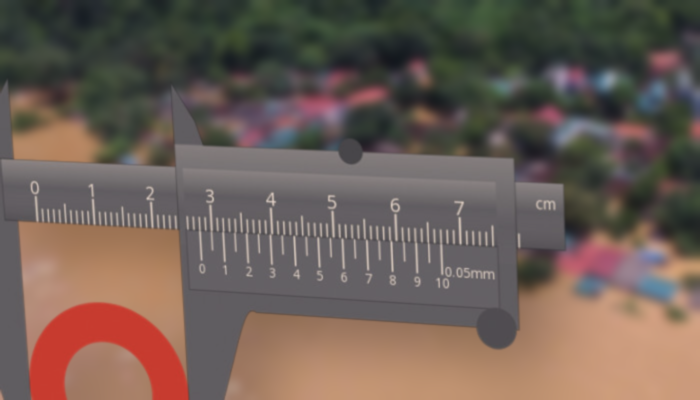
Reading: 28.0,mm
